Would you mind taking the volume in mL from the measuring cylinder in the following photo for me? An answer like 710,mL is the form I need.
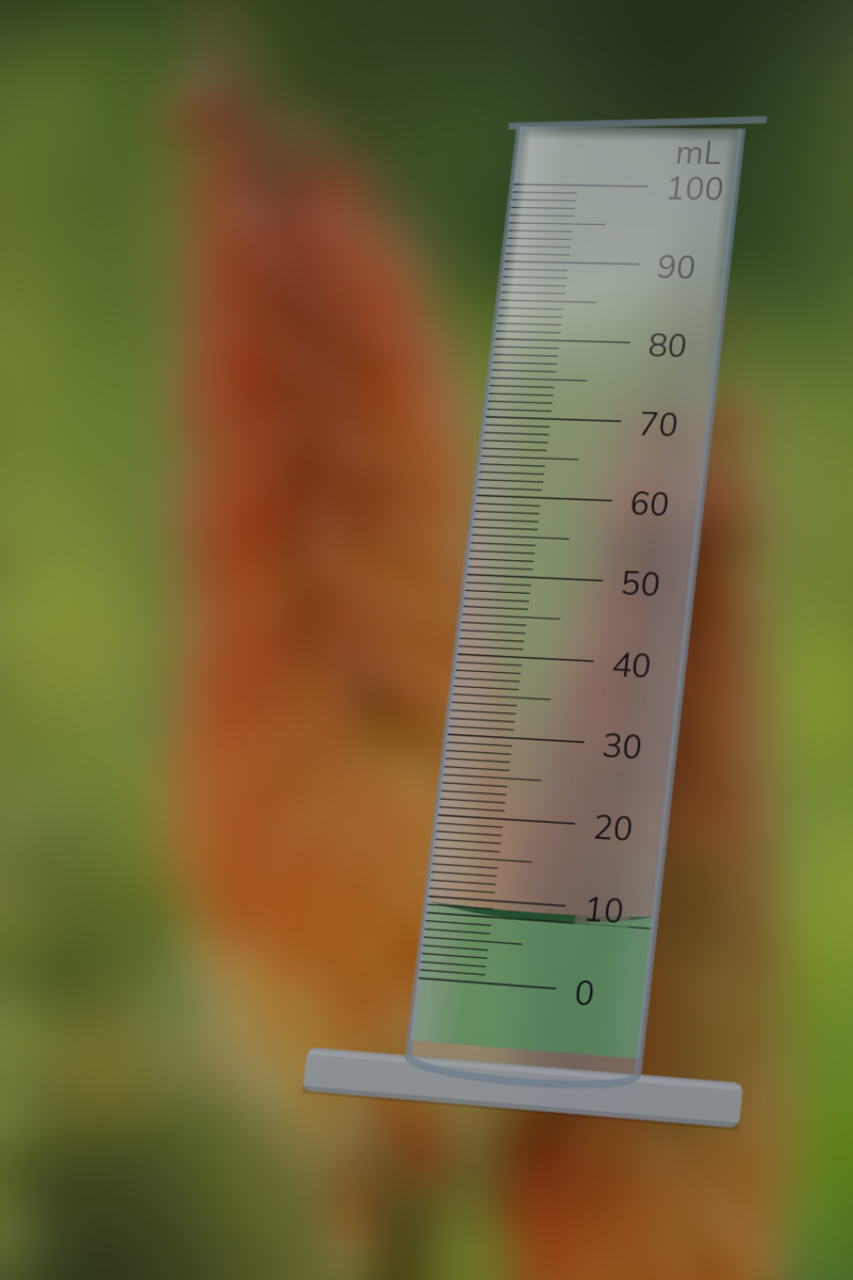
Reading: 8,mL
